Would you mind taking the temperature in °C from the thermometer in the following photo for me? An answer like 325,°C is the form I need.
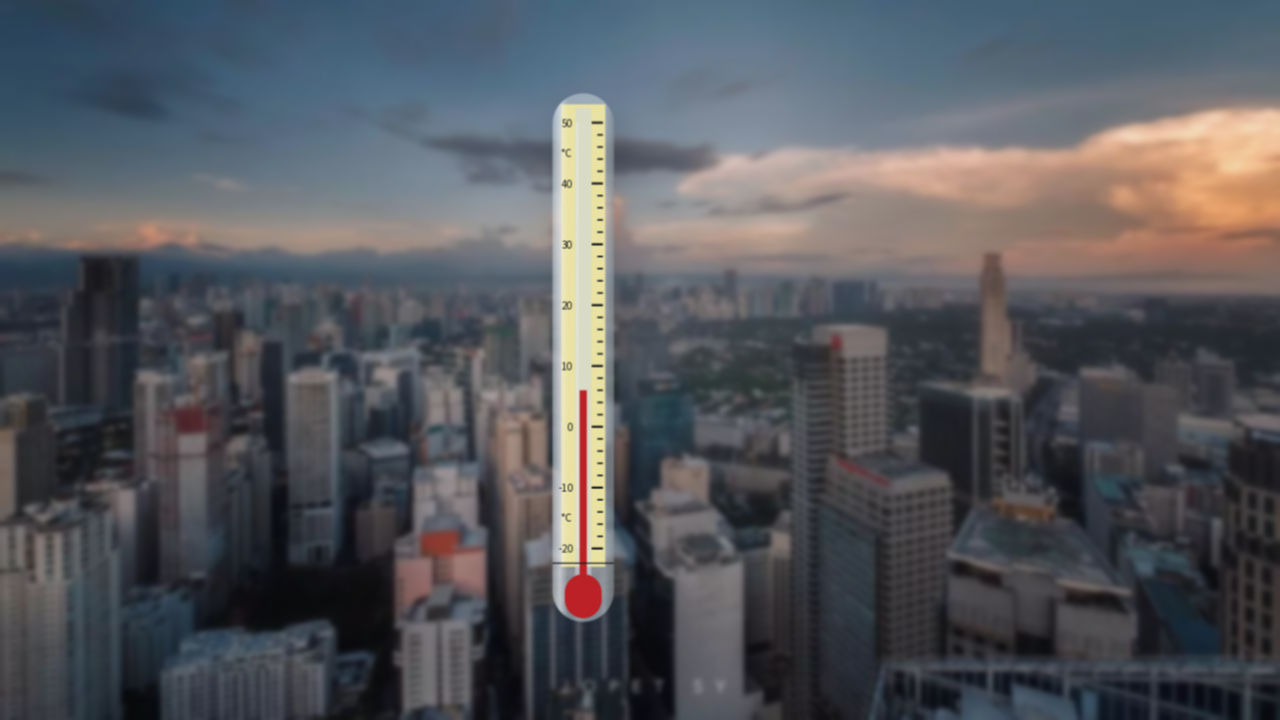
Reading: 6,°C
